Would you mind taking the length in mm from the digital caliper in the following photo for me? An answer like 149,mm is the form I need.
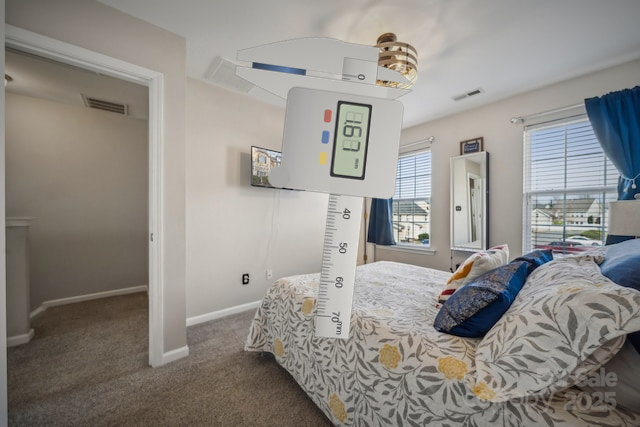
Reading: 1.67,mm
